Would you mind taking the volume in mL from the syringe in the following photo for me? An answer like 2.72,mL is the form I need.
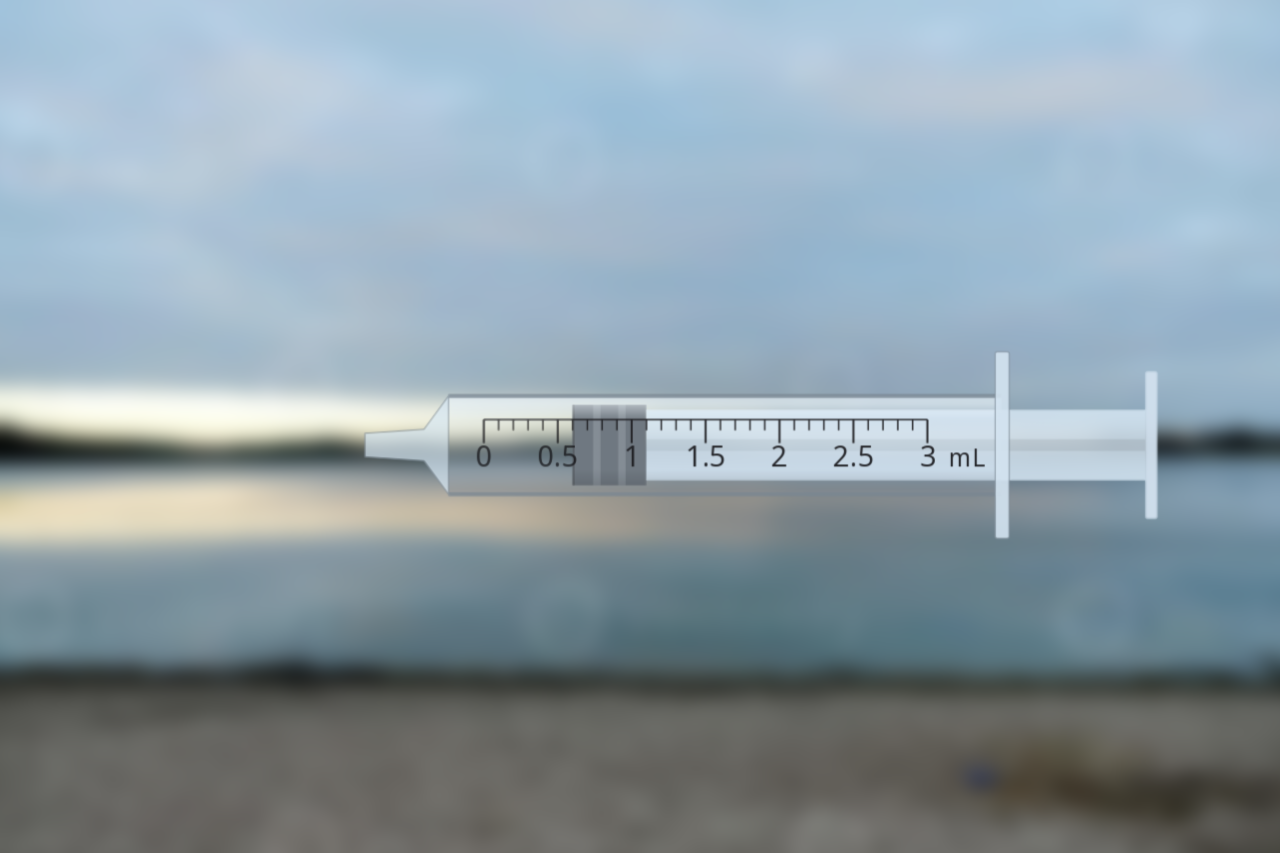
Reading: 0.6,mL
